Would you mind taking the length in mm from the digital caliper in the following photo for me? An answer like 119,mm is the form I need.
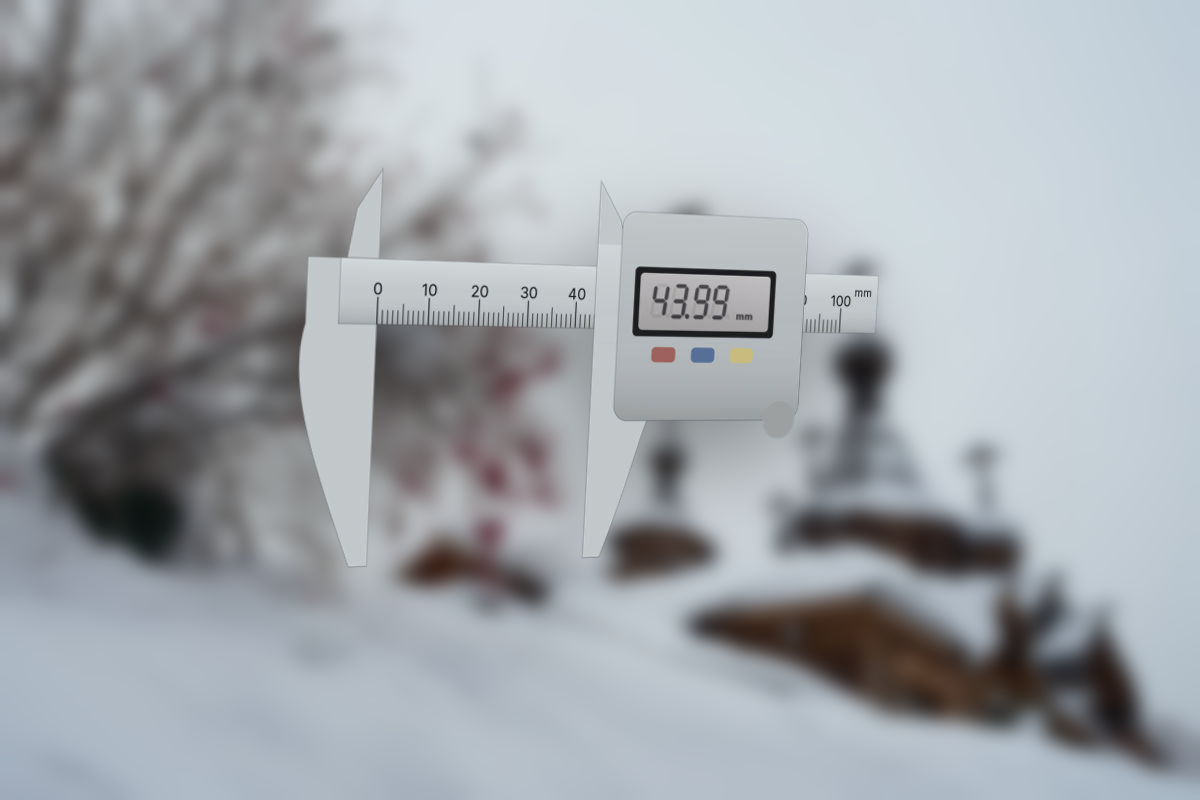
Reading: 43.99,mm
